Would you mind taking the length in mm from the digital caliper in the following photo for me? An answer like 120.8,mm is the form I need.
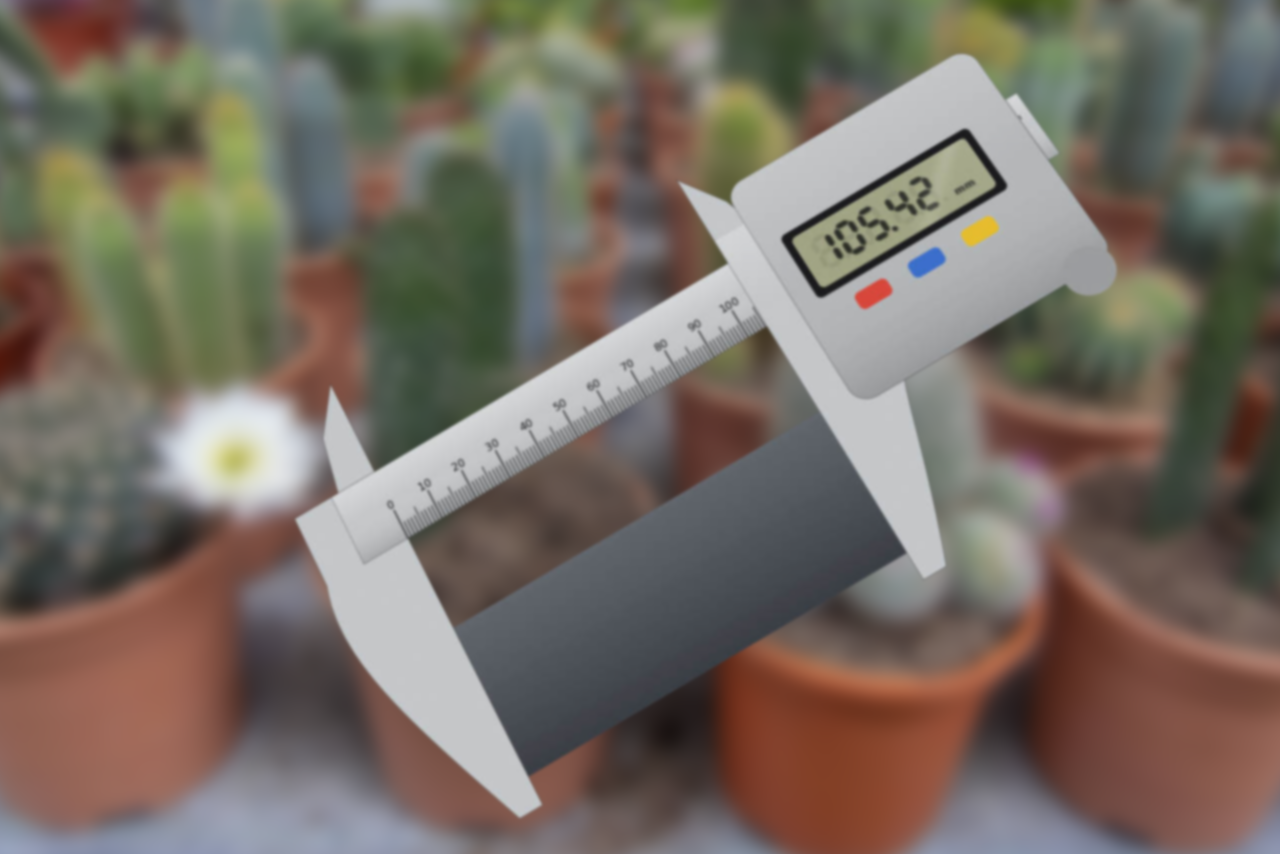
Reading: 105.42,mm
